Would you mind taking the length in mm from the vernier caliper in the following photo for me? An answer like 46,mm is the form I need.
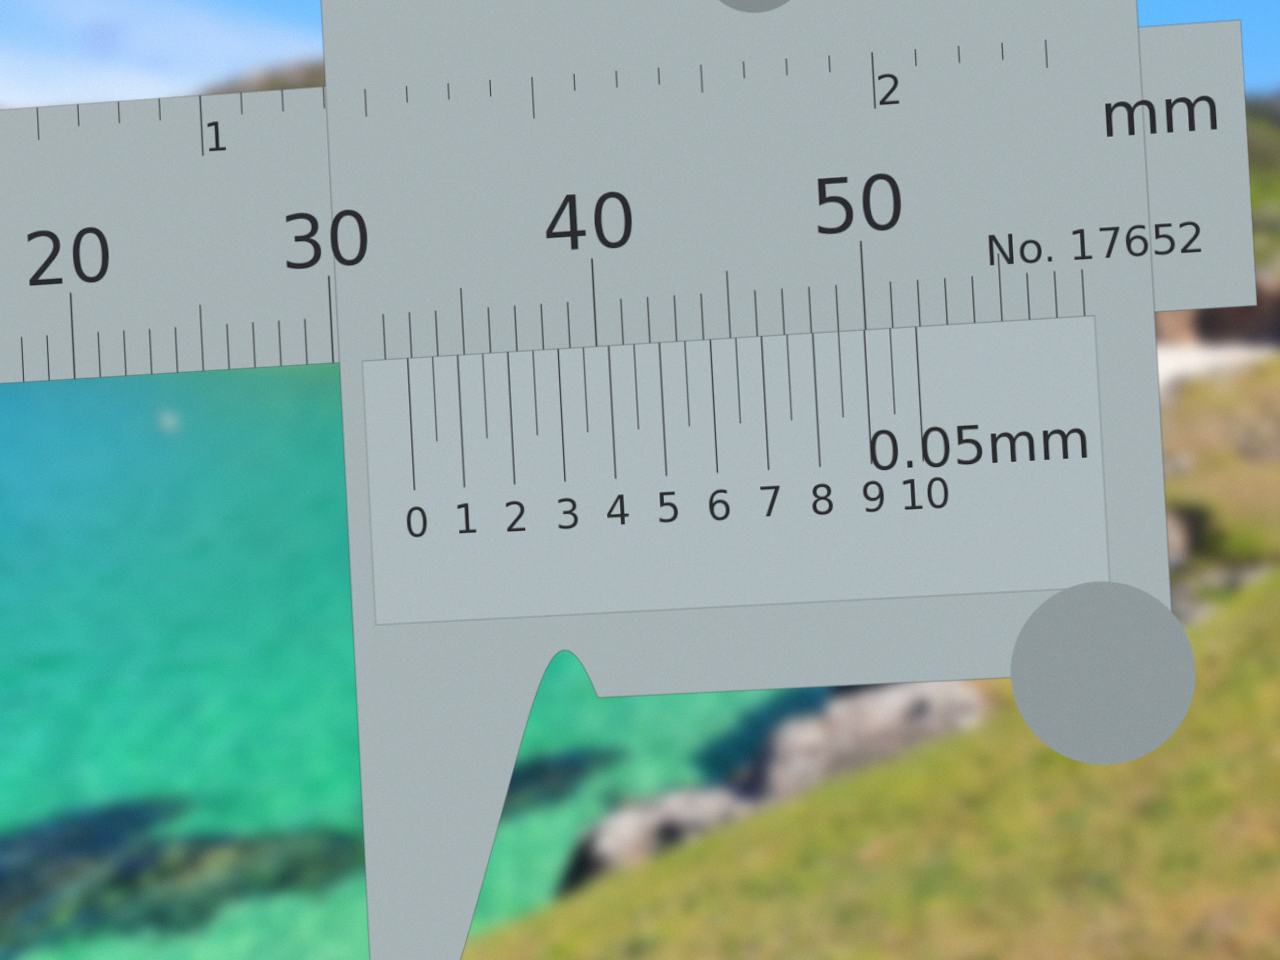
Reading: 32.85,mm
